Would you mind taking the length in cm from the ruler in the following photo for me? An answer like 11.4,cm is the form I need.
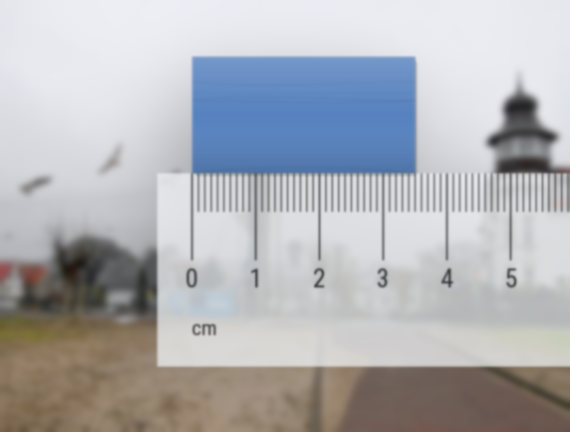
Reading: 3.5,cm
